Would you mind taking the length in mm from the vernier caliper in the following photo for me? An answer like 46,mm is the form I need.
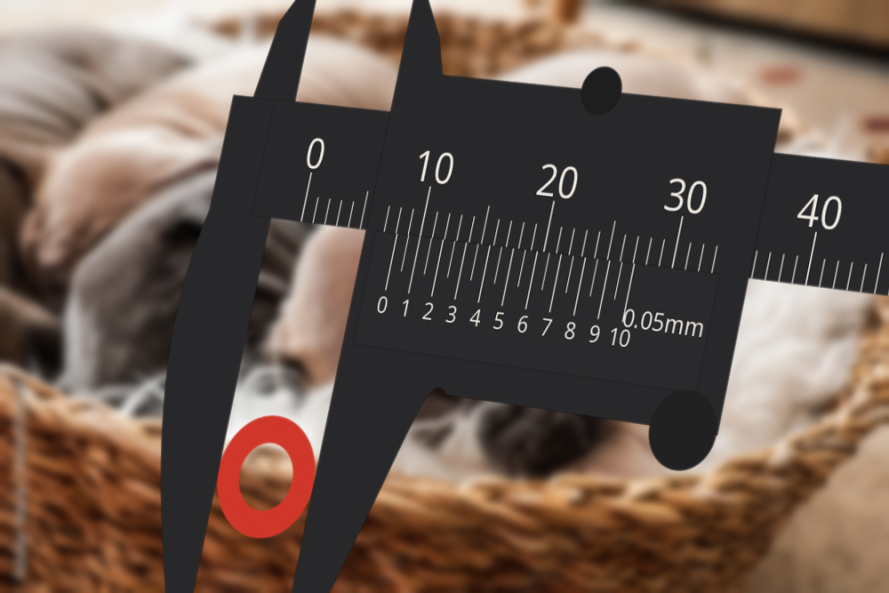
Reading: 8.1,mm
